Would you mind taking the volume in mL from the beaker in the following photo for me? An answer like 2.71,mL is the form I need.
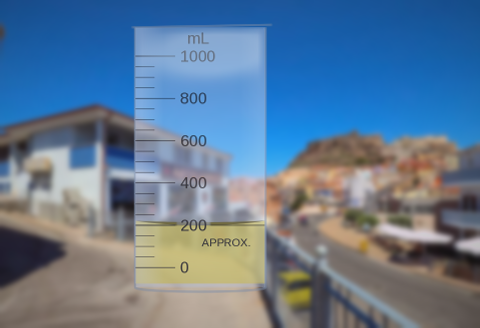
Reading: 200,mL
